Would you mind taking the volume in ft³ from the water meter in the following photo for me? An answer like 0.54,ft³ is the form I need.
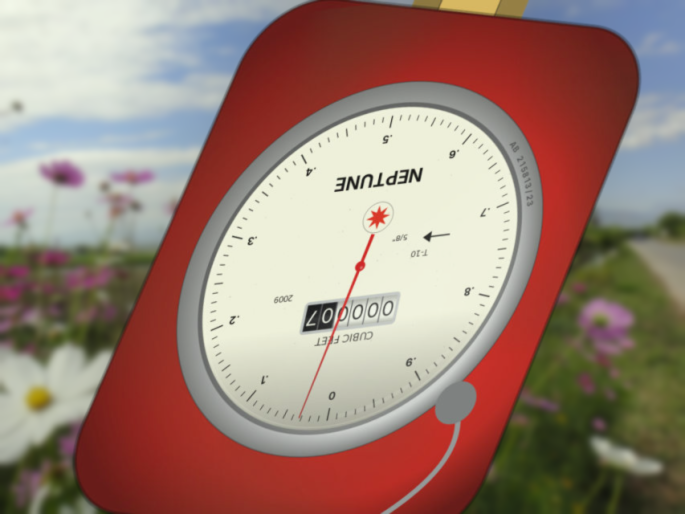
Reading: 7.03,ft³
